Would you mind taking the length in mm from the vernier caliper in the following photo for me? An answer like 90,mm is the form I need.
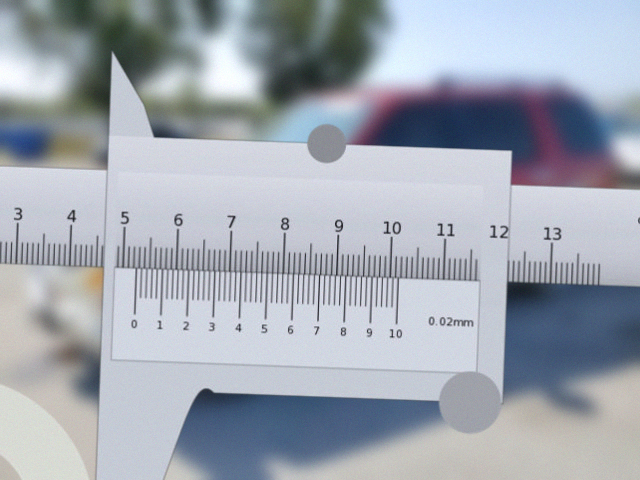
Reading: 52.5,mm
